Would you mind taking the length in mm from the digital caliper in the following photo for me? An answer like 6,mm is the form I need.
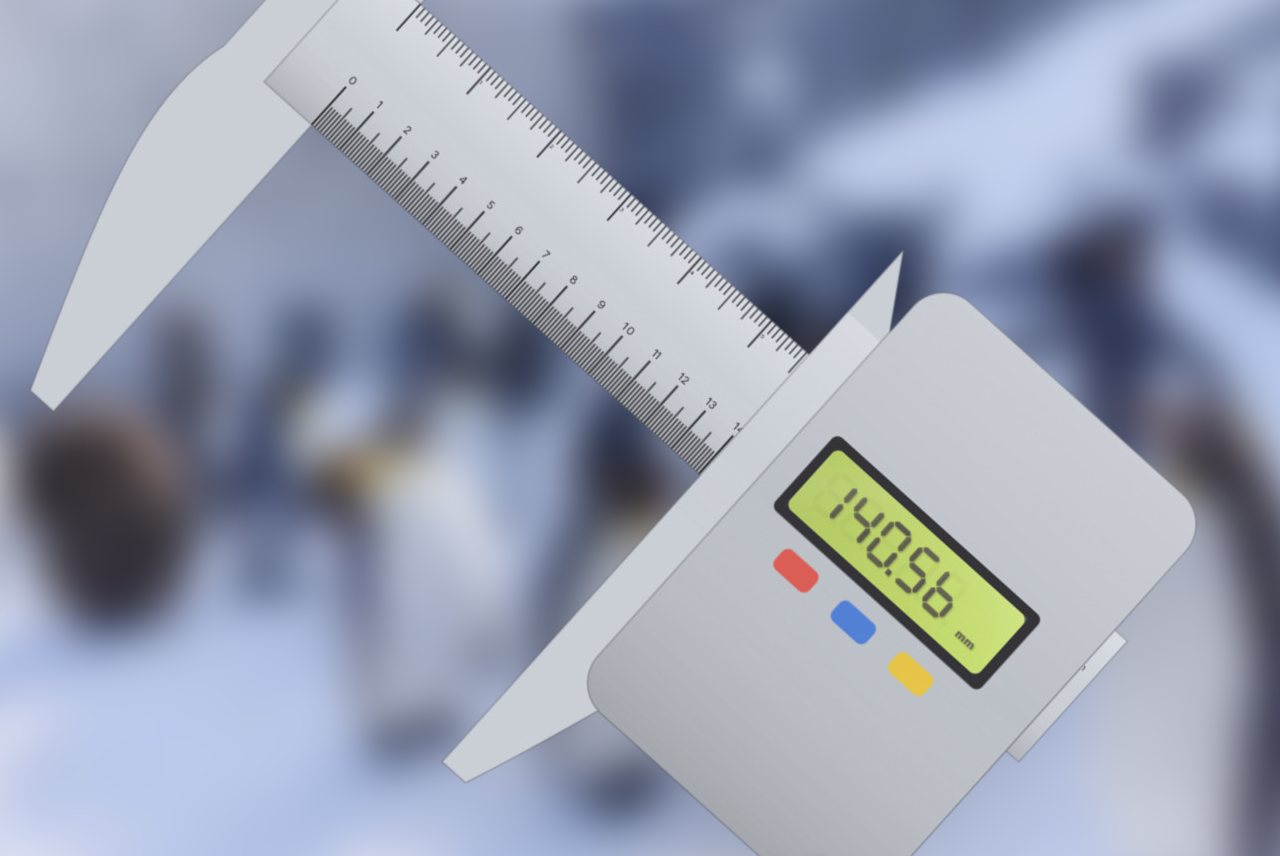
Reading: 140.56,mm
